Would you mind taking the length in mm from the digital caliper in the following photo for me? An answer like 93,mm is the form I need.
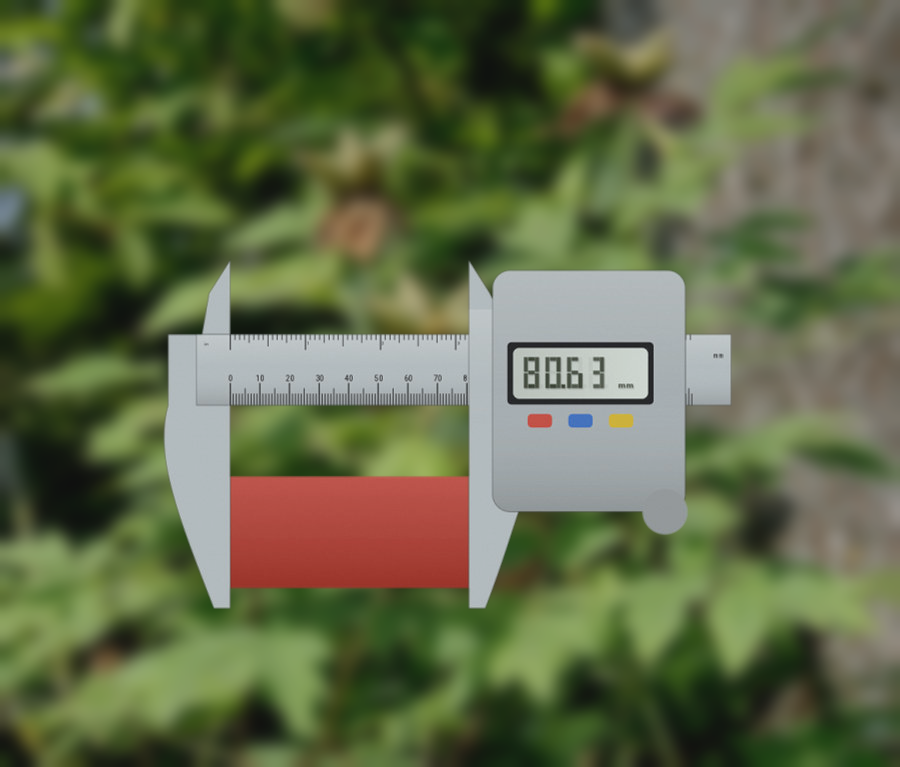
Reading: 80.63,mm
